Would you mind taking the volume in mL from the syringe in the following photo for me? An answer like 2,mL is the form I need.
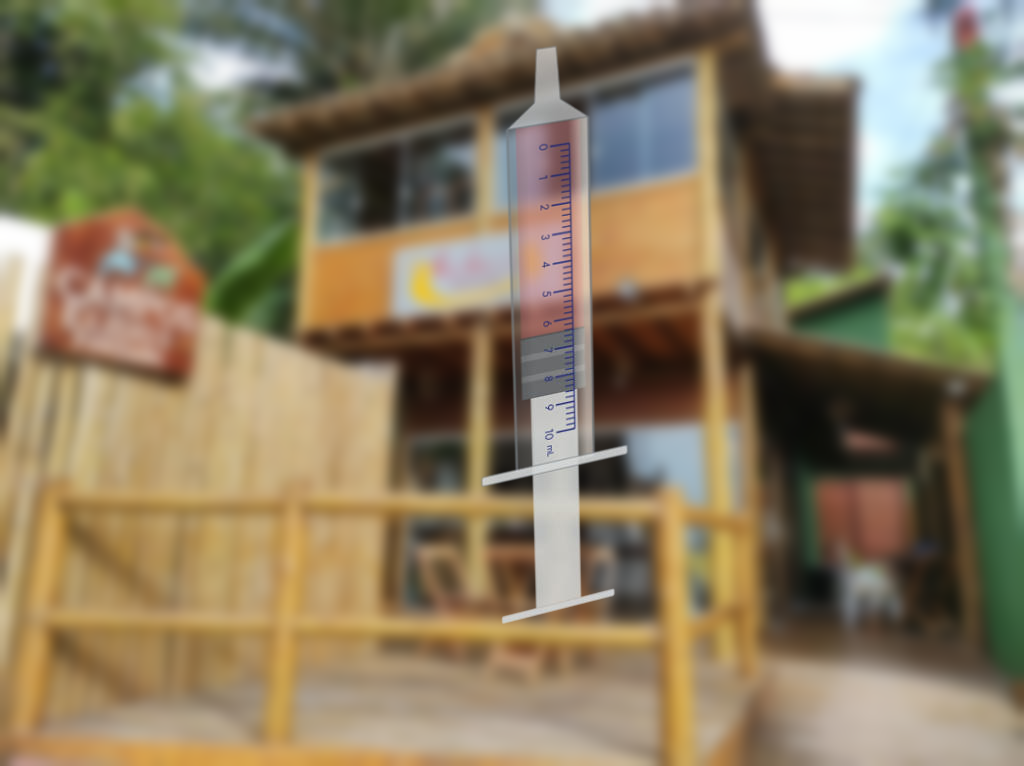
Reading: 6.4,mL
